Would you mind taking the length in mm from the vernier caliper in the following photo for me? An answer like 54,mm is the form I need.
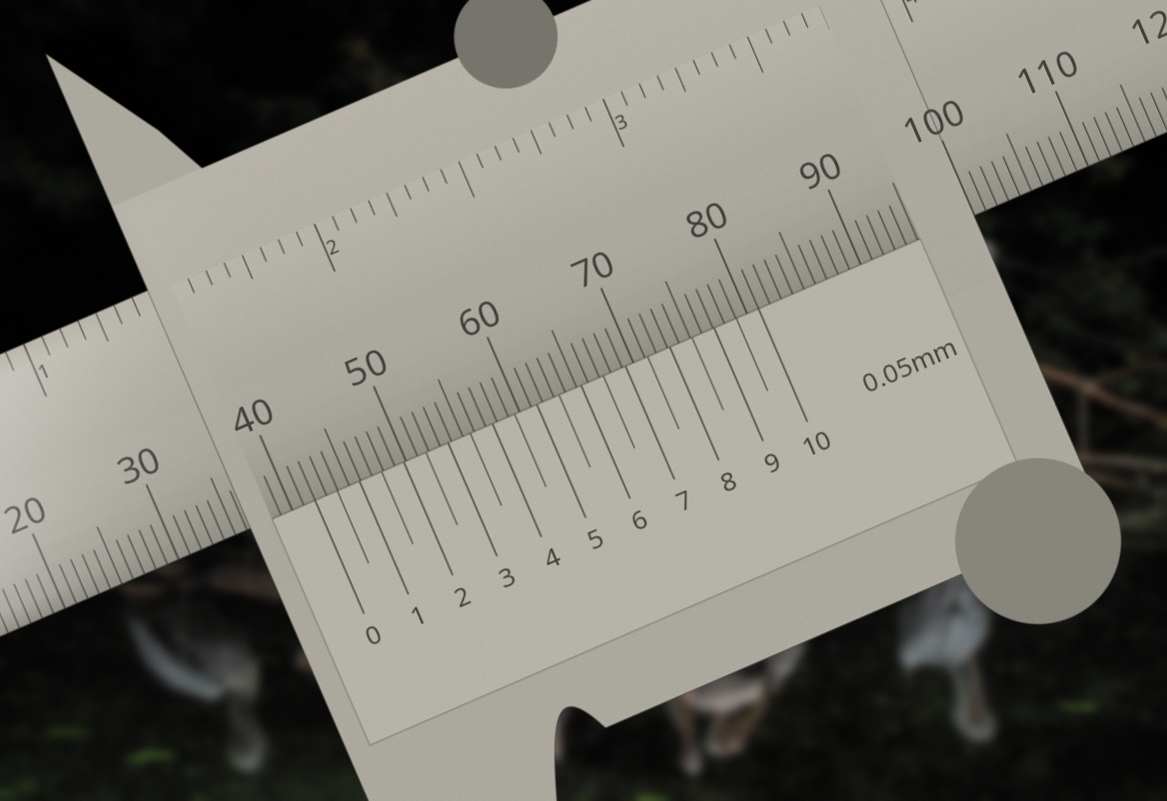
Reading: 42.0,mm
